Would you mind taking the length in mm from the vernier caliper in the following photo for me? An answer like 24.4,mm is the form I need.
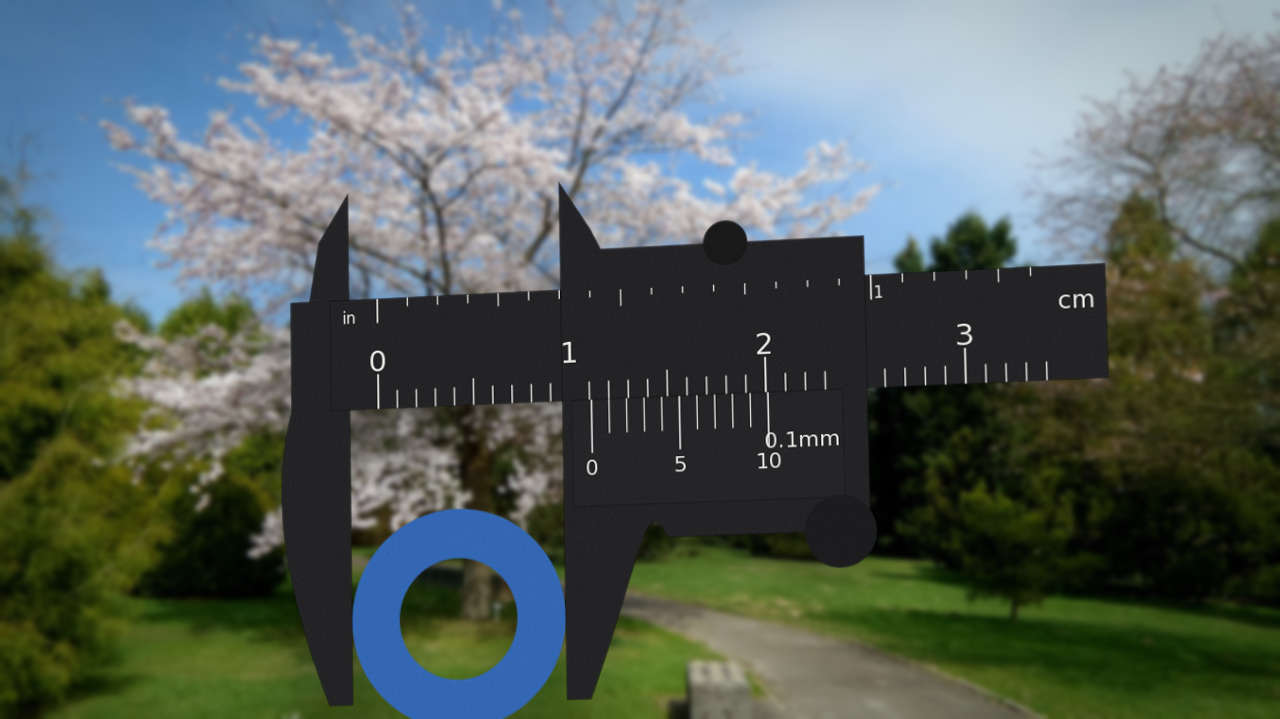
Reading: 11.1,mm
